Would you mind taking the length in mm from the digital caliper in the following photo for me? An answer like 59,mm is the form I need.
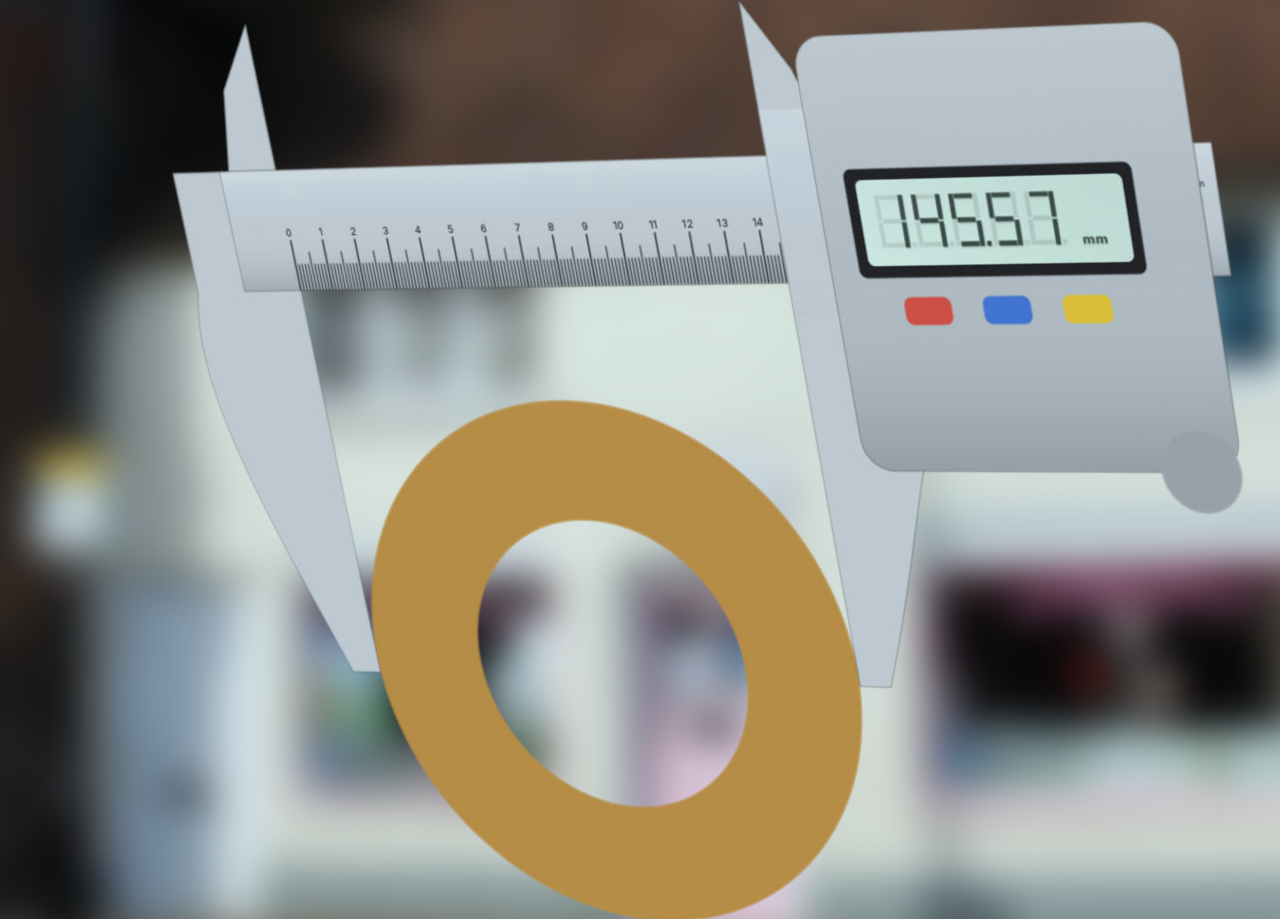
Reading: 145.57,mm
